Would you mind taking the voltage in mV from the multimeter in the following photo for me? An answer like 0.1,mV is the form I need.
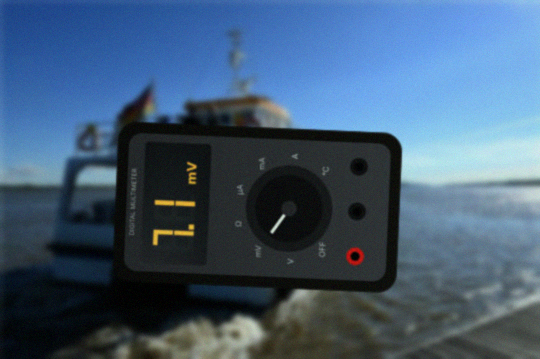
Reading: 7.1,mV
